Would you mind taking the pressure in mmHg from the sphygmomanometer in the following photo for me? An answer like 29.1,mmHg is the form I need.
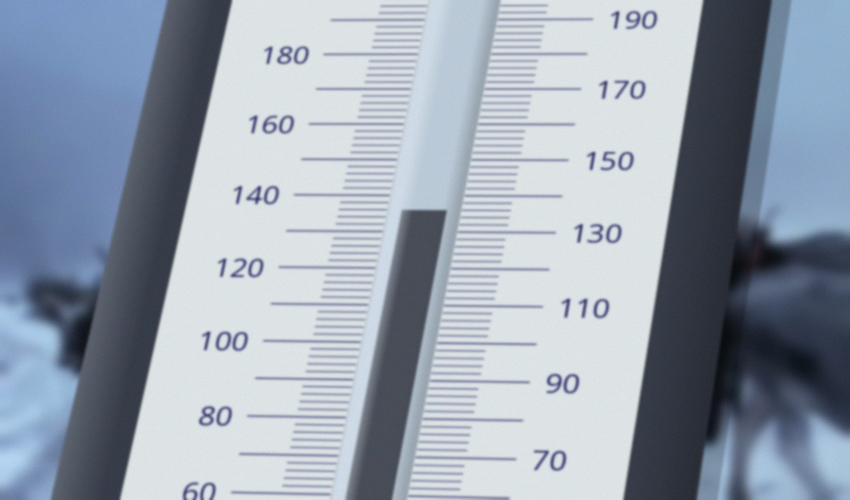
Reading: 136,mmHg
